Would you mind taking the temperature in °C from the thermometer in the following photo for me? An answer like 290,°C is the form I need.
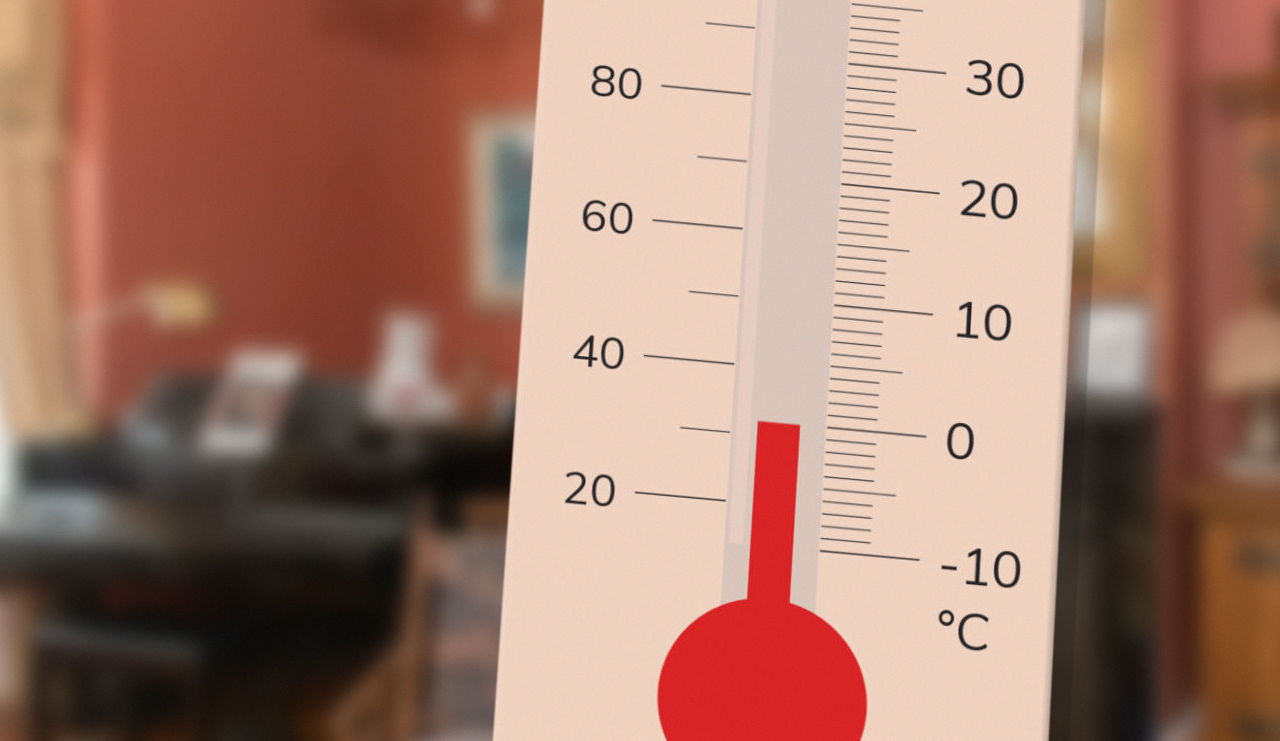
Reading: 0,°C
